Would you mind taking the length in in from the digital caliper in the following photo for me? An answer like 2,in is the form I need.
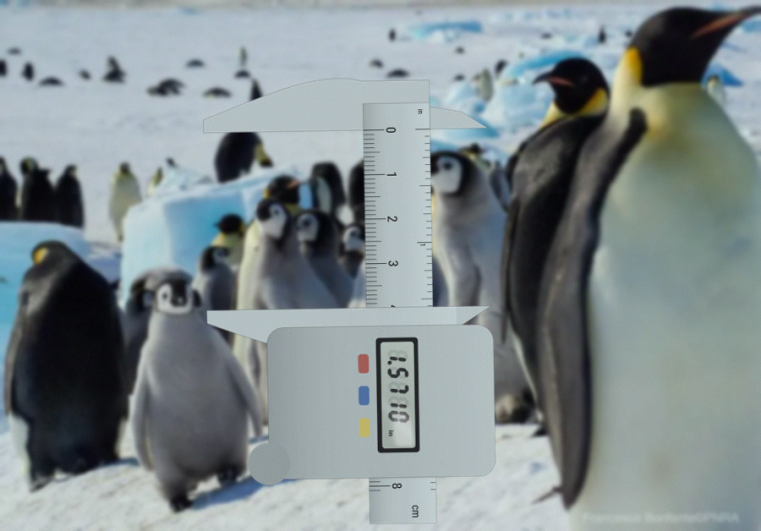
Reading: 1.5710,in
